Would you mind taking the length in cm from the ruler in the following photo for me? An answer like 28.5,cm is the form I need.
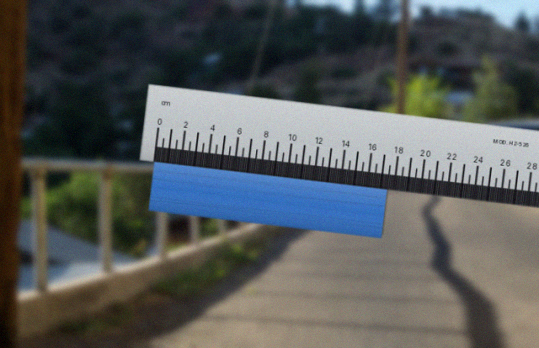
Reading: 17.5,cm
